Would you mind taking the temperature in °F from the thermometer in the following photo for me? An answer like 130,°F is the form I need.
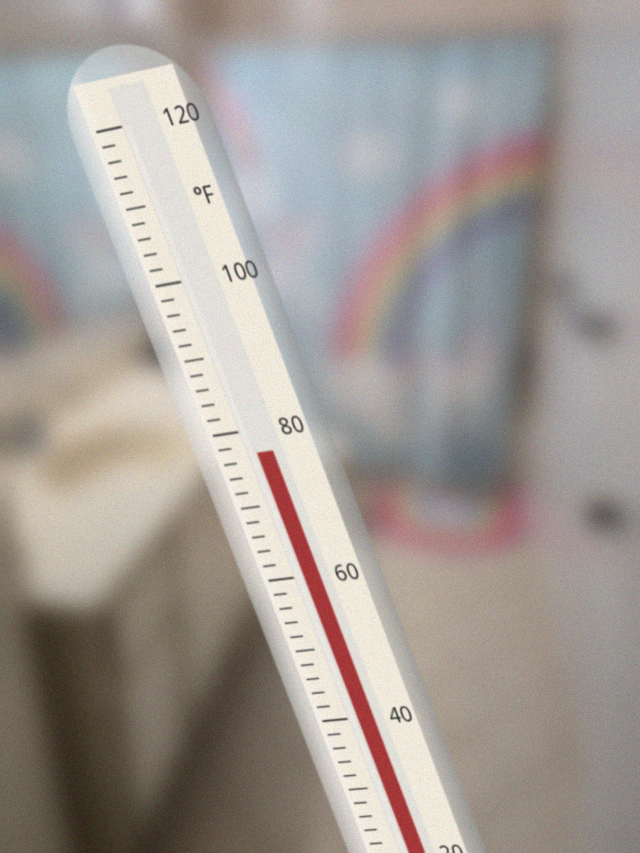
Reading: 77,°F
